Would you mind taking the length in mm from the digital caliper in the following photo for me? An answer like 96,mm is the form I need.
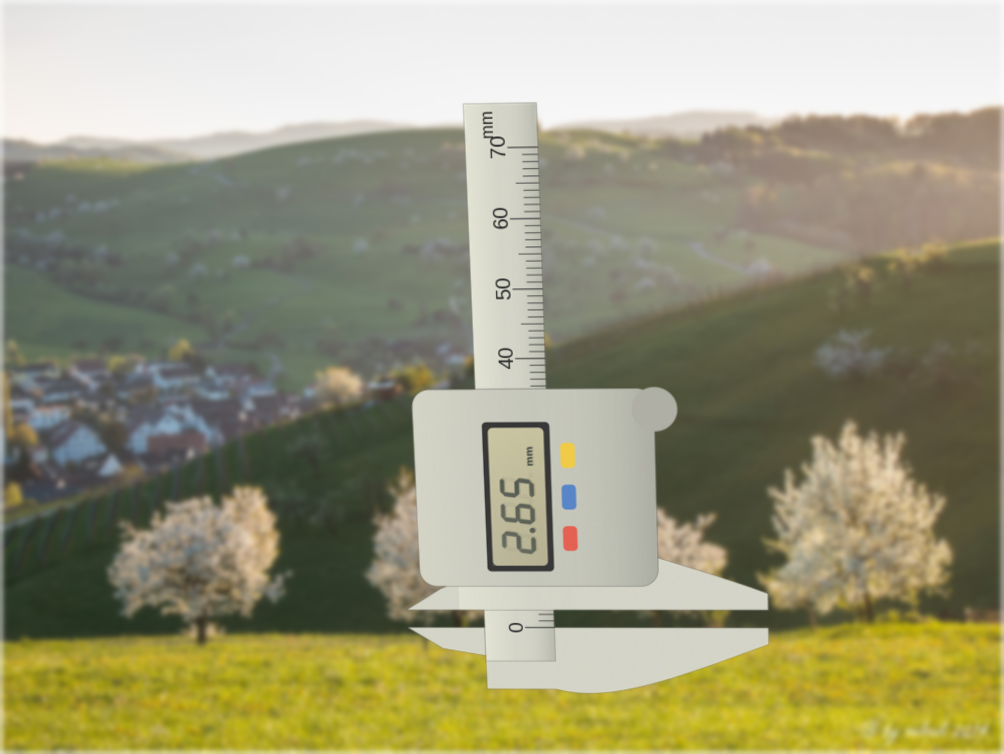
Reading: 2.65,mm
